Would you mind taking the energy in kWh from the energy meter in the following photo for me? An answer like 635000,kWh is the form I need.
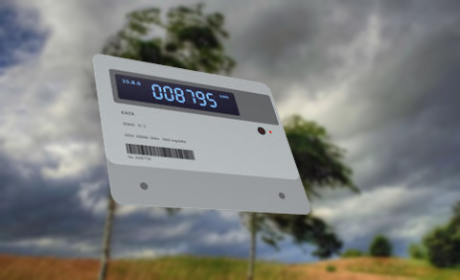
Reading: 8795,kWh
